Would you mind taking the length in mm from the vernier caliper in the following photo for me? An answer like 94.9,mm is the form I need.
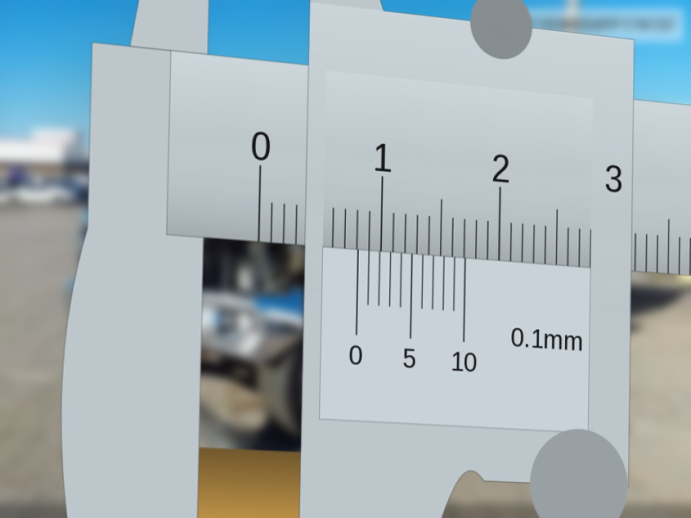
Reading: 8.1,mm
